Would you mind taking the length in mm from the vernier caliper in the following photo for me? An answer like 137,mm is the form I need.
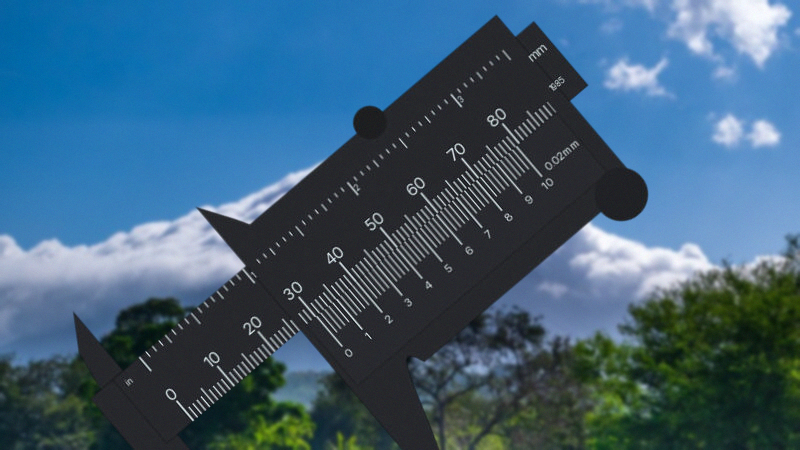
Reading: 30.2,mm
